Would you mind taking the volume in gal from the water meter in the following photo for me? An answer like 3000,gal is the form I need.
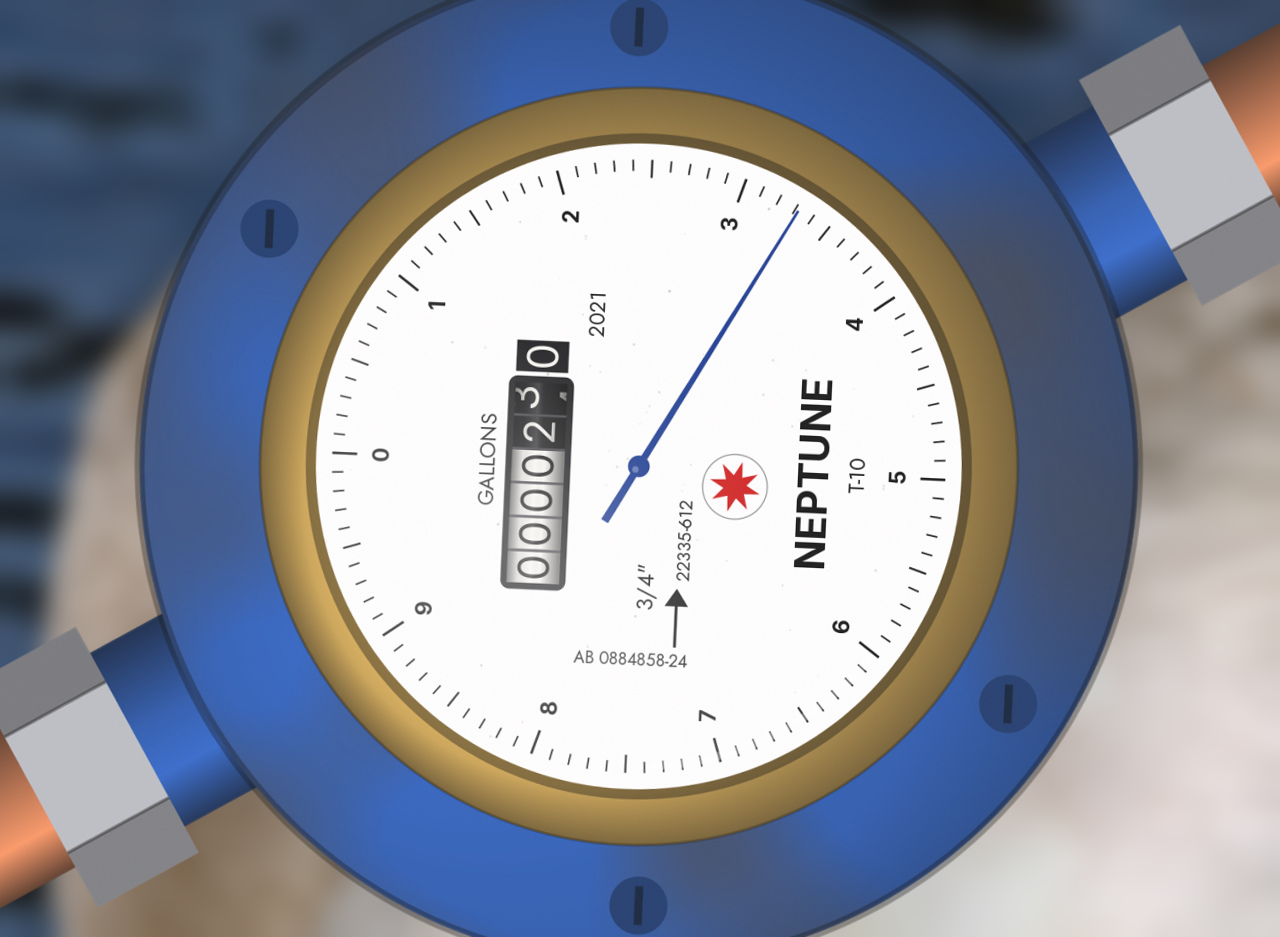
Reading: 233.3,gal
